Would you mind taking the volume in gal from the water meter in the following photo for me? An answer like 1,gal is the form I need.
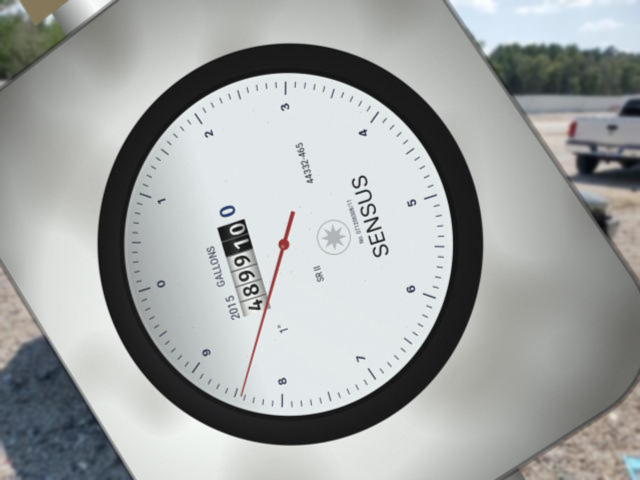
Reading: 4899098.4,gal
